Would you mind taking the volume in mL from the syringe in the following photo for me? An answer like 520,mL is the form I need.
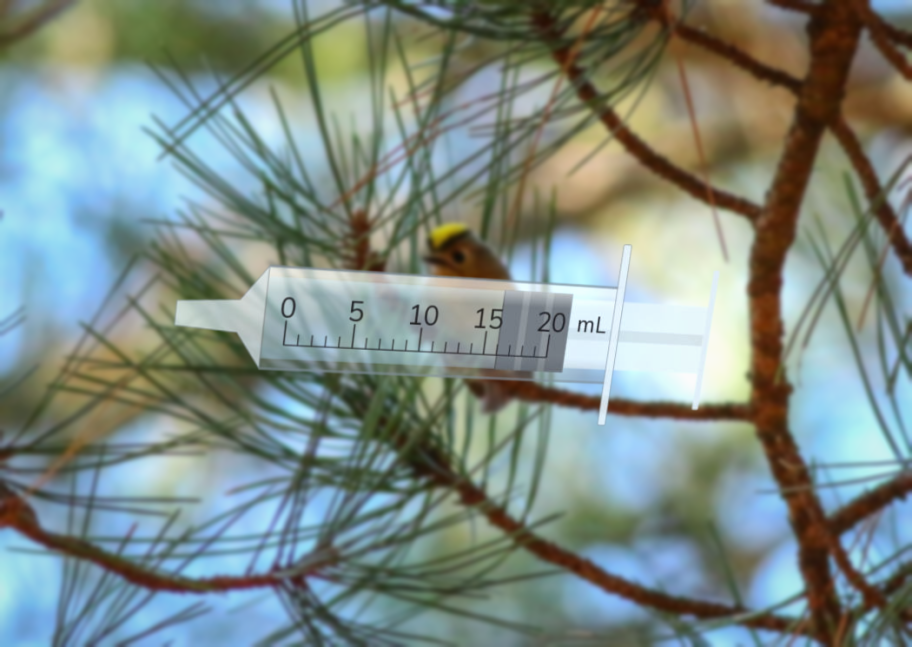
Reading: 16,mL
